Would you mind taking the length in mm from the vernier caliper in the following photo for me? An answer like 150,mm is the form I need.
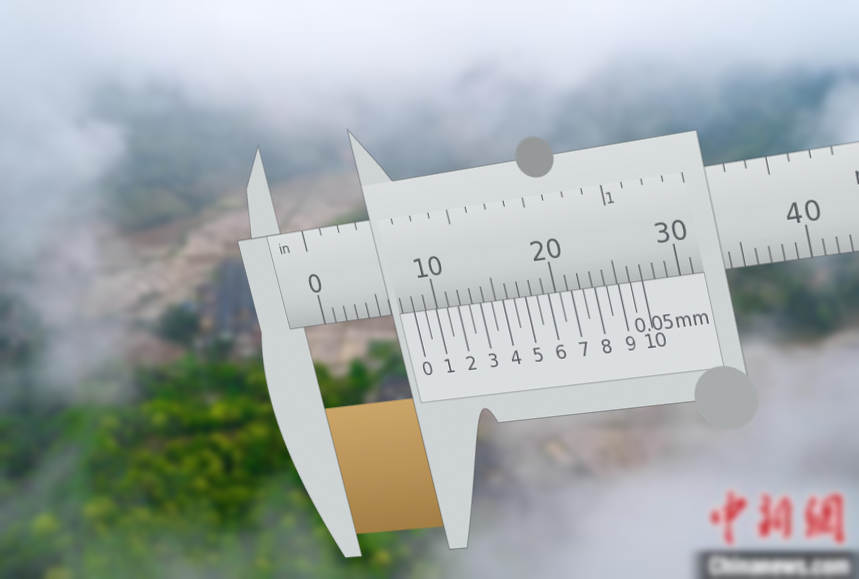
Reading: 8.0,mm
